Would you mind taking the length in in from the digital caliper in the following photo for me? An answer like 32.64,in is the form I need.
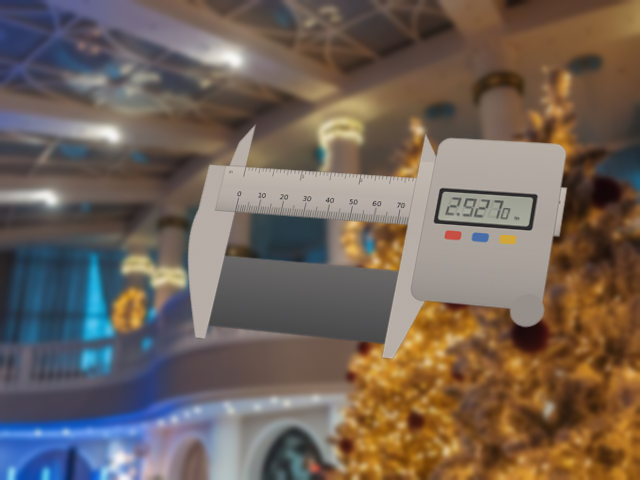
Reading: 2.9270,in
